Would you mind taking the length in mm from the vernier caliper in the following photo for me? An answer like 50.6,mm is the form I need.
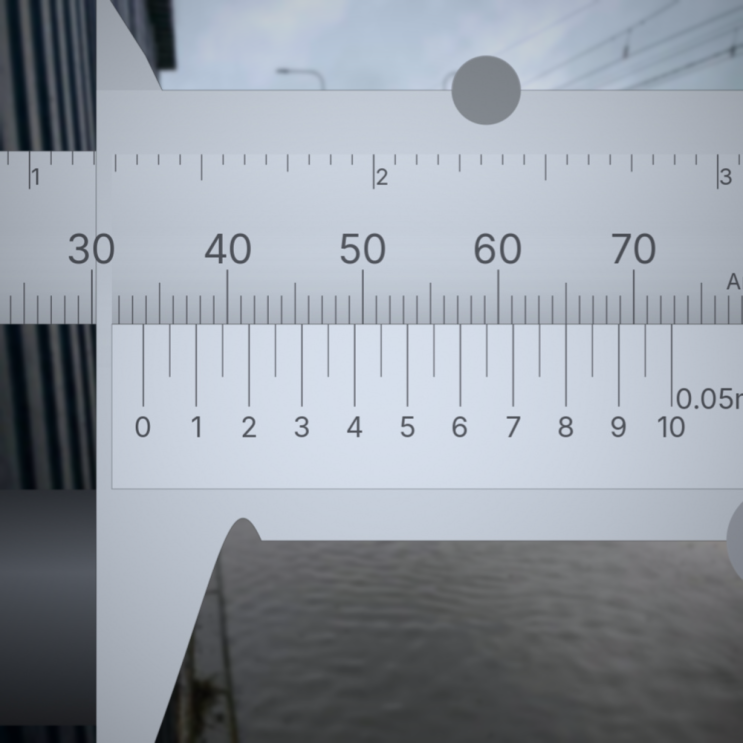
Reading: 33.8,mm
